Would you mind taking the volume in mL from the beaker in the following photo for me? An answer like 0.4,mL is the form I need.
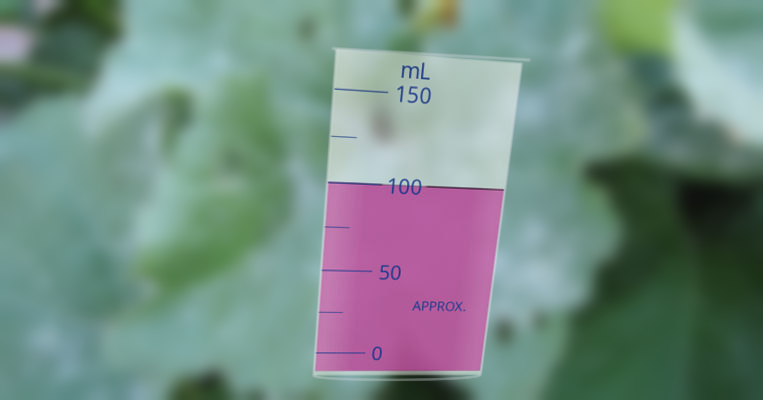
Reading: 100,mL
